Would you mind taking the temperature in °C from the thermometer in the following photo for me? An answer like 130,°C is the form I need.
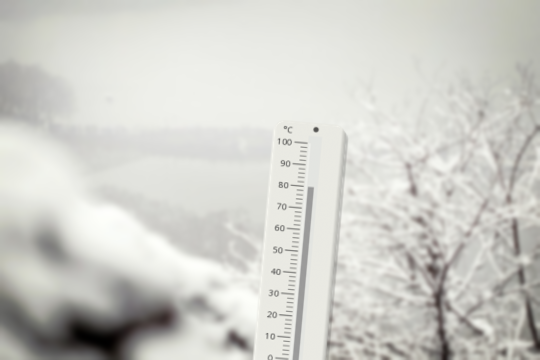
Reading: 80,°C
